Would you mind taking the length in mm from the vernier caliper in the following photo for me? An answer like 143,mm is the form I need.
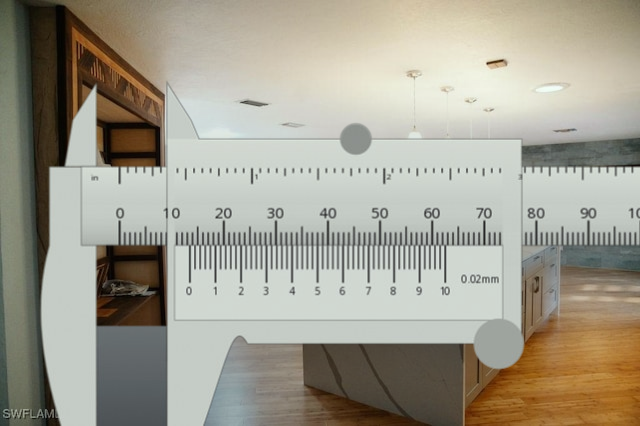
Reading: 13.5,mm
